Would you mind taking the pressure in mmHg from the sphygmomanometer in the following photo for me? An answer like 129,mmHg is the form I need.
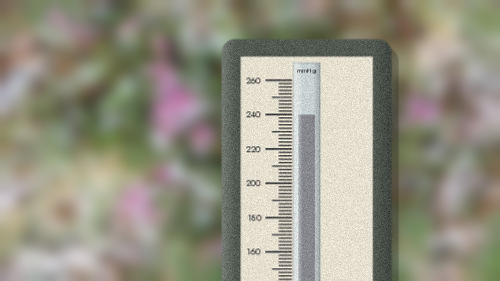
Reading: 240,mmHg
